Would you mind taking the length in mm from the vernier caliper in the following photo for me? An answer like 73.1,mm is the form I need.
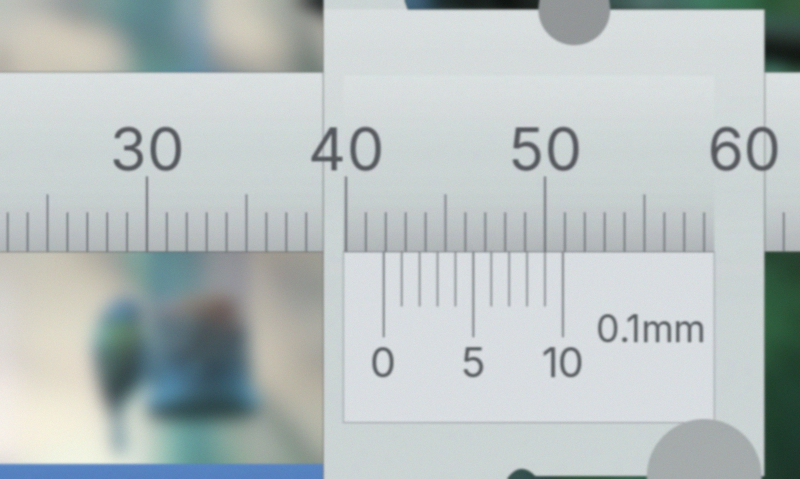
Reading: 41.9,mm
